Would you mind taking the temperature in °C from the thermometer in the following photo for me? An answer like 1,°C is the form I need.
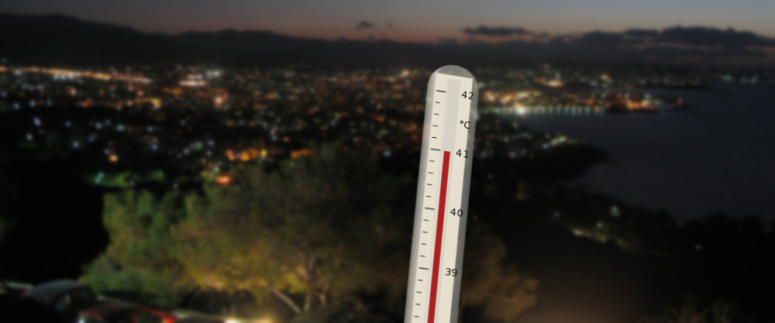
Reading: 41,°C
